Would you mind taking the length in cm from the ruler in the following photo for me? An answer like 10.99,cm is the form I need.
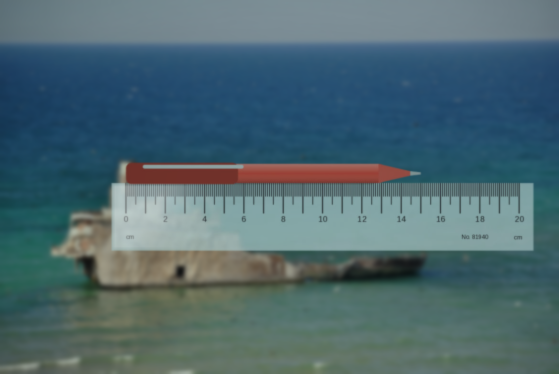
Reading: 15,cm
